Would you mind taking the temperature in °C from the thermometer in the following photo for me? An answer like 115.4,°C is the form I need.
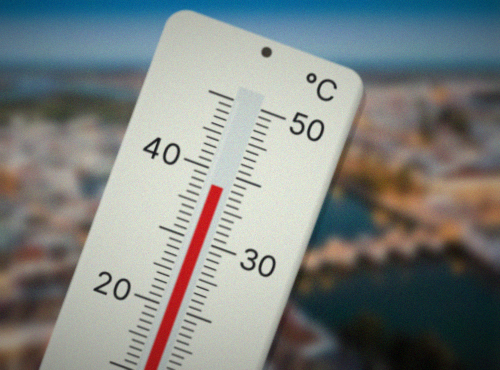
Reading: 38,°C
